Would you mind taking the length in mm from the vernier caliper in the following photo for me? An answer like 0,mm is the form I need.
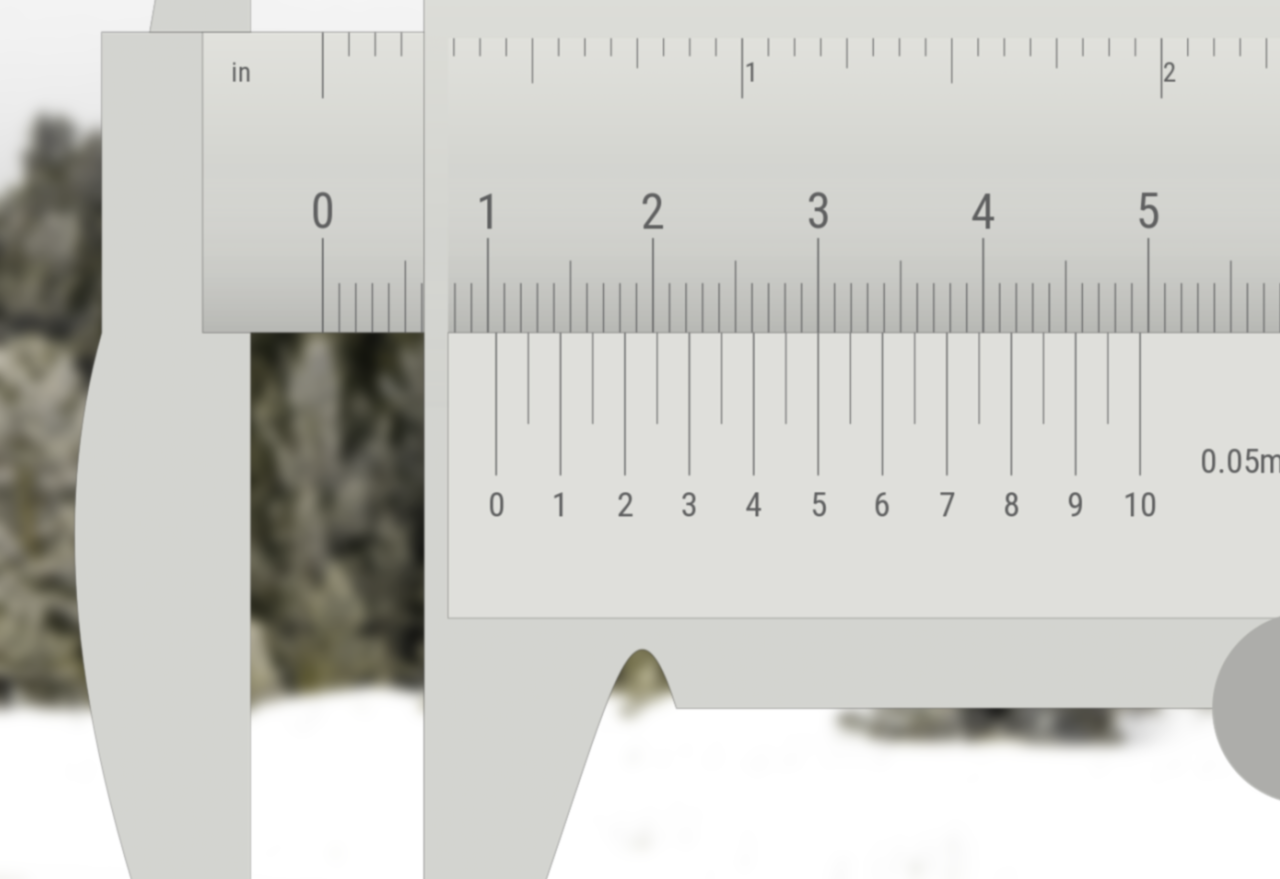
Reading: 10.5,mm
